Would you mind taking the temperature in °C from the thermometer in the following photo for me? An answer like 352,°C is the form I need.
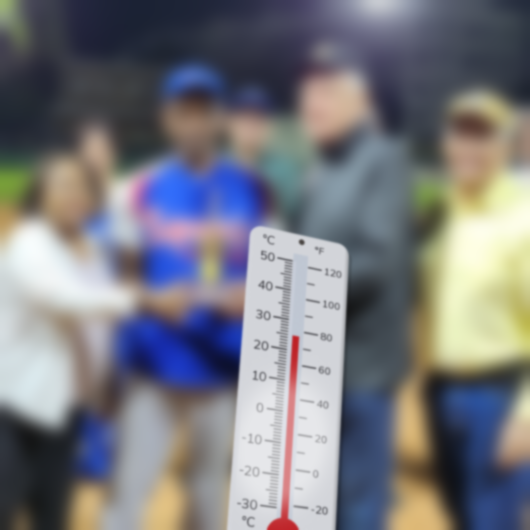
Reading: 25,°C
